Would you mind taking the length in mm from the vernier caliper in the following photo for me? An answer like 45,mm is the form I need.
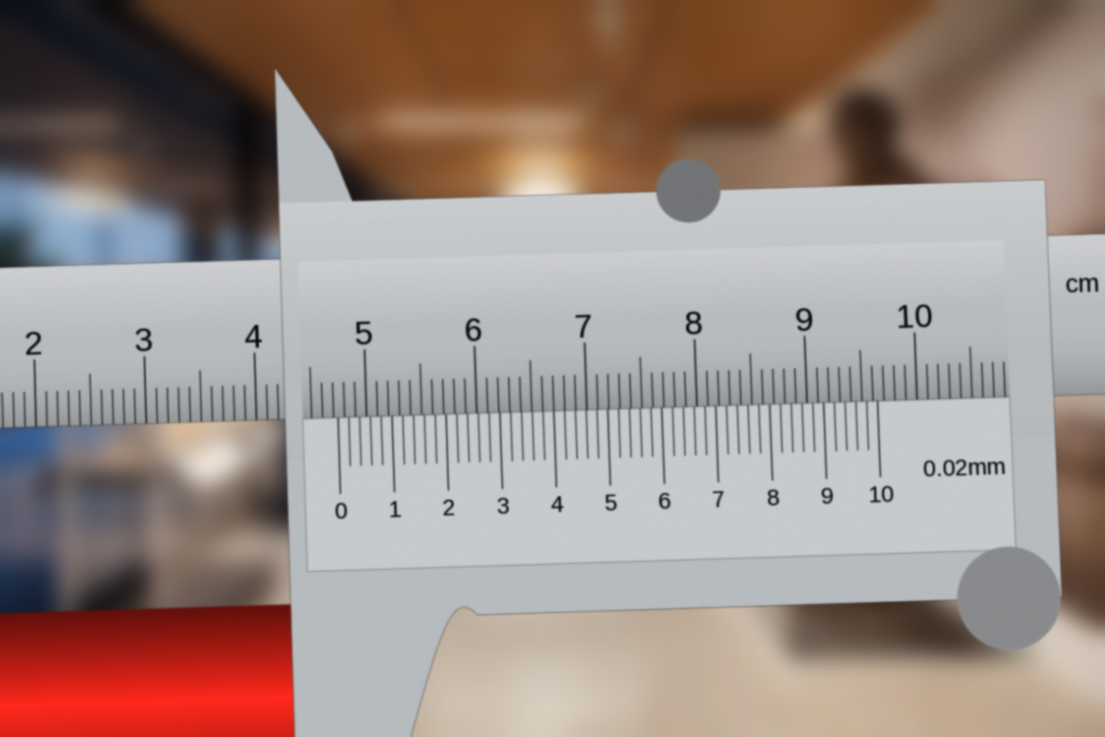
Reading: 47.4,mm
